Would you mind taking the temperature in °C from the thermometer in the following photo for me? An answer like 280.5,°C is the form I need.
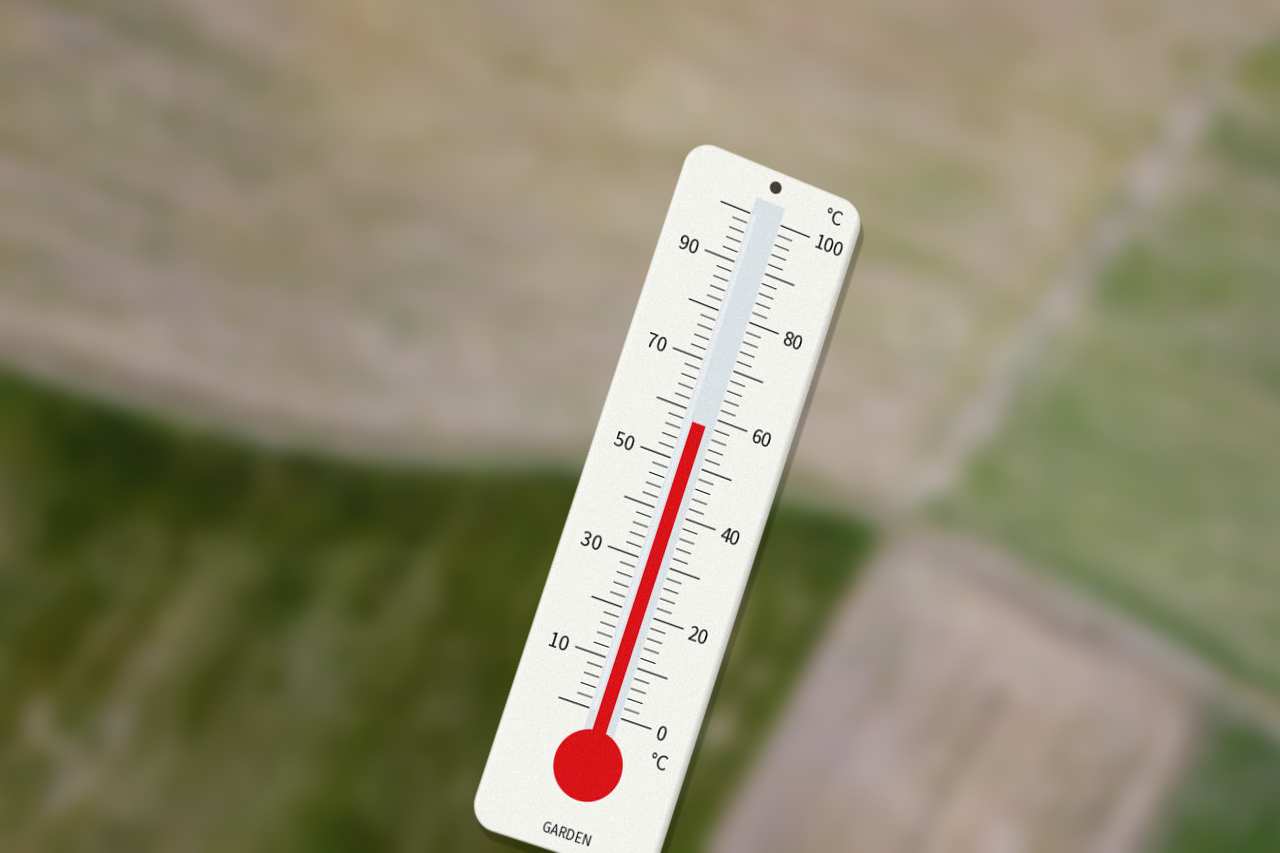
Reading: 58,°C
